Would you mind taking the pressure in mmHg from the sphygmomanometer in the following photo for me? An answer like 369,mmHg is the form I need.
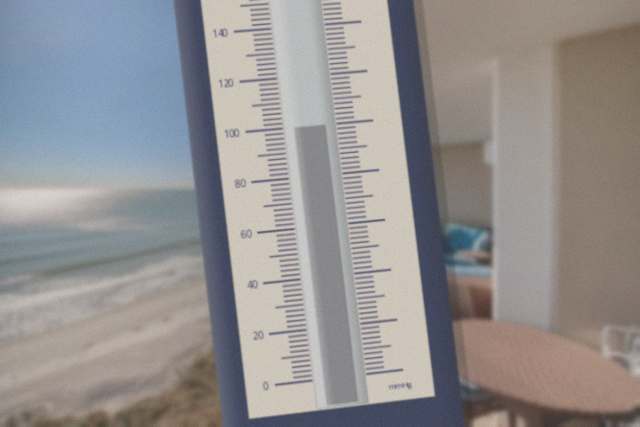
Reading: 100,mmHg
